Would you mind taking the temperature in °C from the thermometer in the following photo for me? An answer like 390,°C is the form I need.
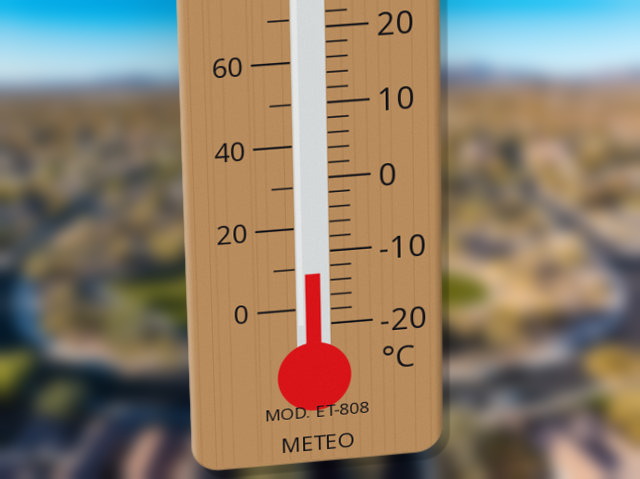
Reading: -13,°C
